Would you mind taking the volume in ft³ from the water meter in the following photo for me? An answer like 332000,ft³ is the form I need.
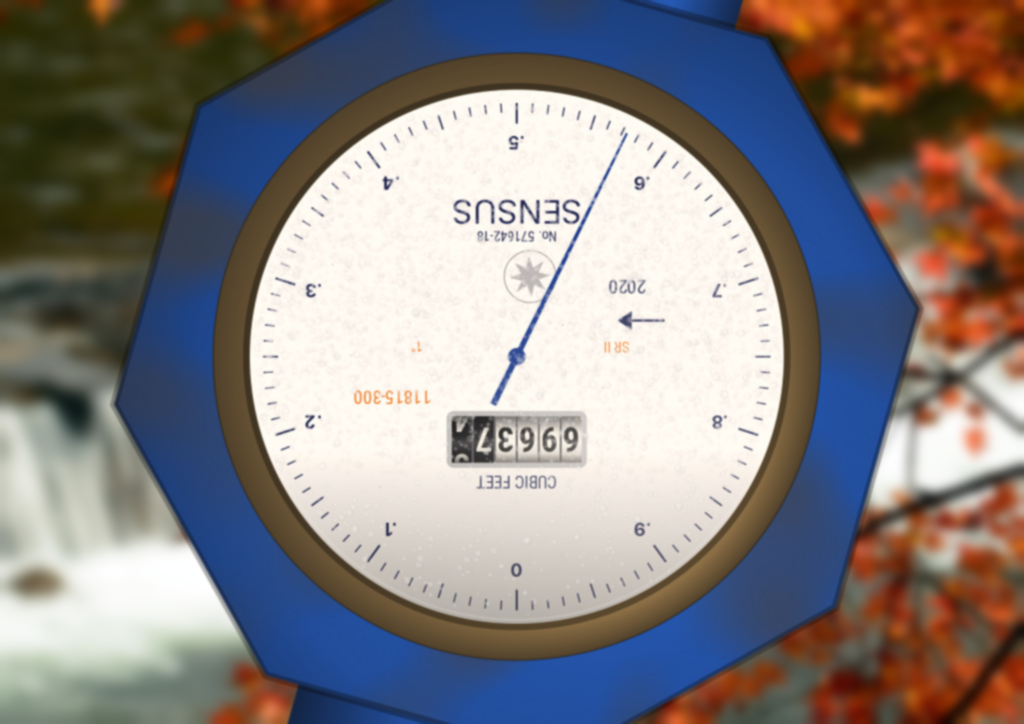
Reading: 696373.57,ft³
